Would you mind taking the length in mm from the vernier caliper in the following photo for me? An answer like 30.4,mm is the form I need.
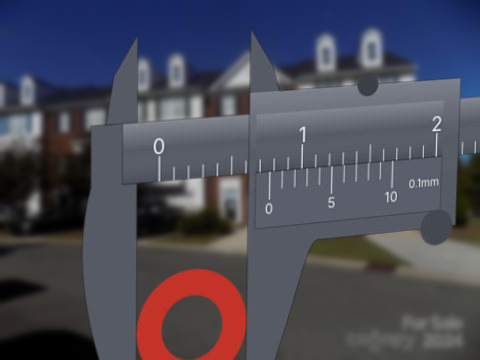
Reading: 7.7,mm
